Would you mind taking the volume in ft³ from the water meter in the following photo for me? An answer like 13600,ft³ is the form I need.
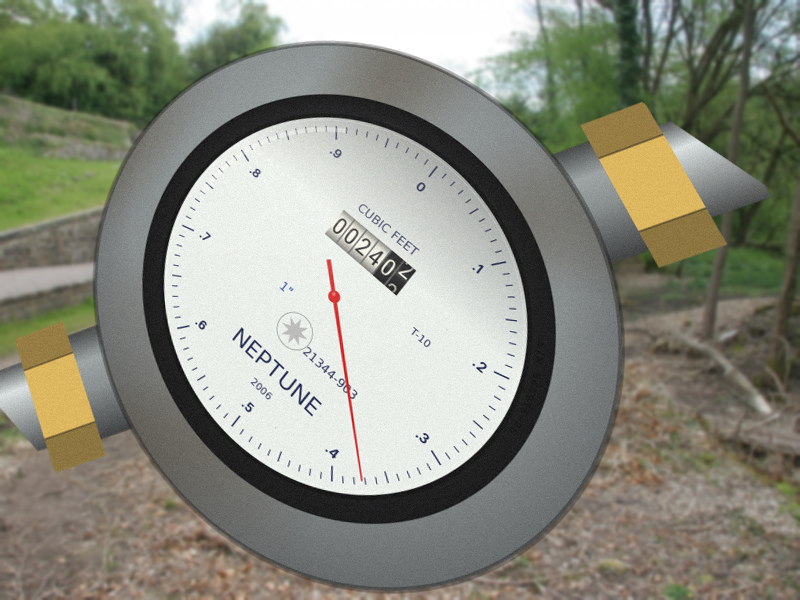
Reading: 2402.37,ft³
